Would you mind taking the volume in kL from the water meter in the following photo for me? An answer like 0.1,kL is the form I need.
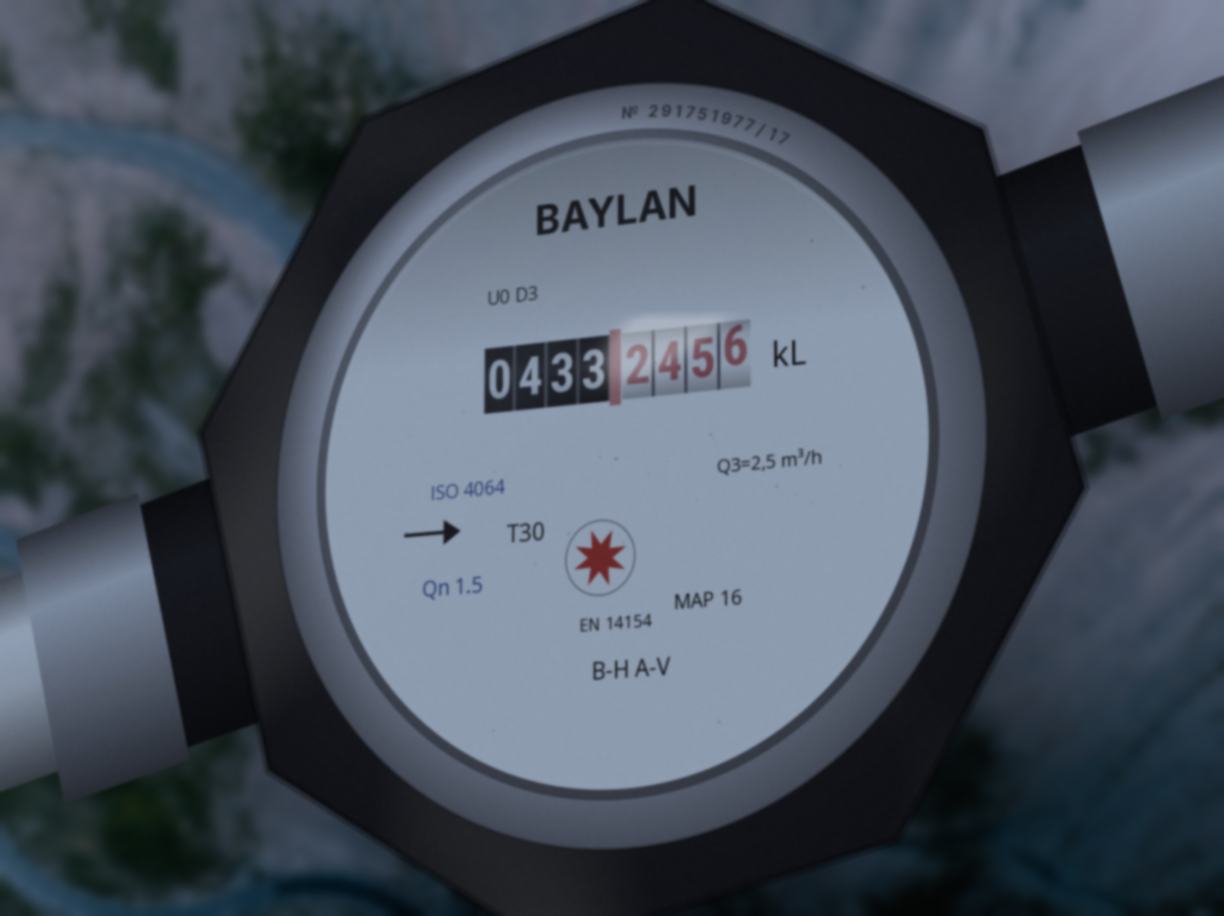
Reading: 433.2456,kL
